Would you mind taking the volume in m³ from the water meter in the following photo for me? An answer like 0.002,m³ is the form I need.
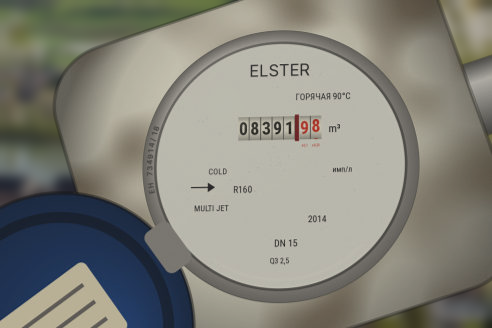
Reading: 8391.98,m³
